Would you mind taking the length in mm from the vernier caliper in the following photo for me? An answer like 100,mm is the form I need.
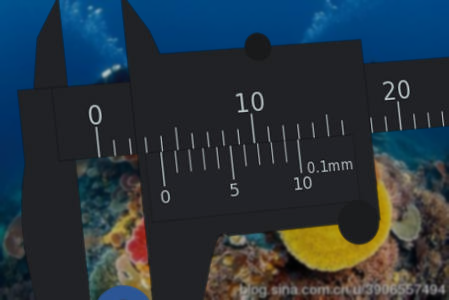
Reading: 3.9,mm
